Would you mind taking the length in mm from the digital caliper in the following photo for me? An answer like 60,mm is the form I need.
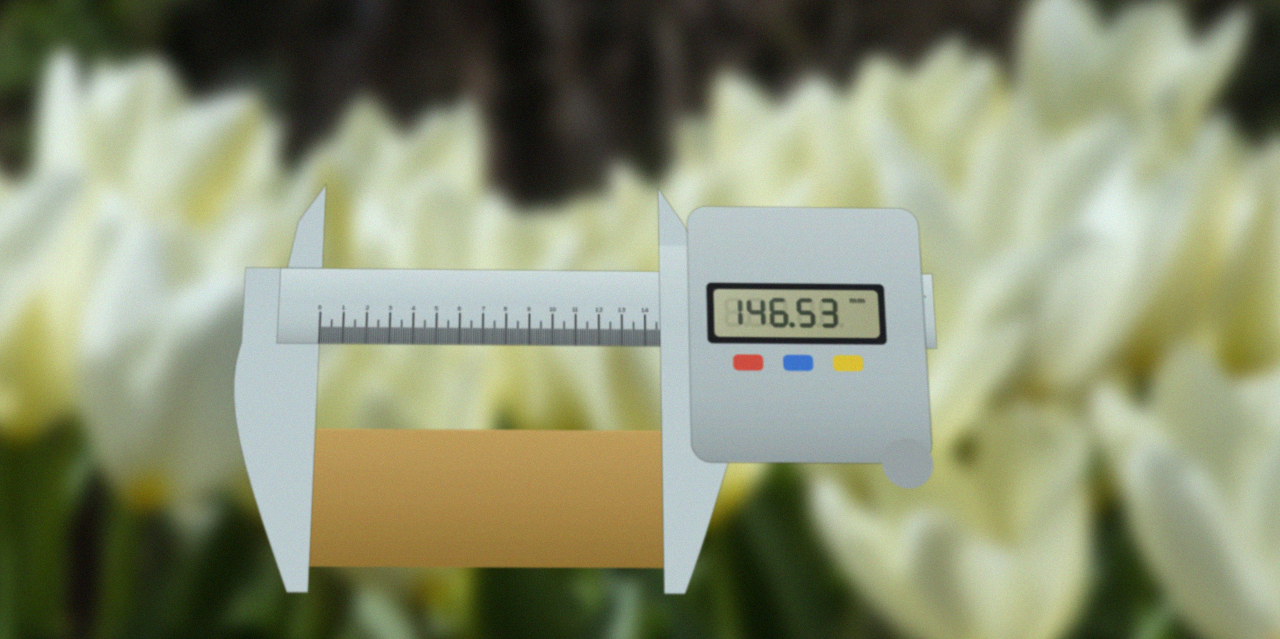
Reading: 146.53,mm
